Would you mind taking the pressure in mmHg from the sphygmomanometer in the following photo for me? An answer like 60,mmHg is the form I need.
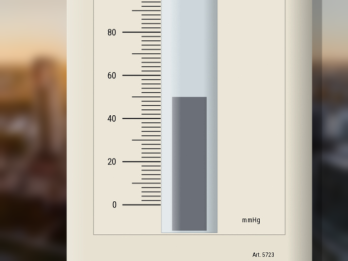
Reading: 50,mmHg
